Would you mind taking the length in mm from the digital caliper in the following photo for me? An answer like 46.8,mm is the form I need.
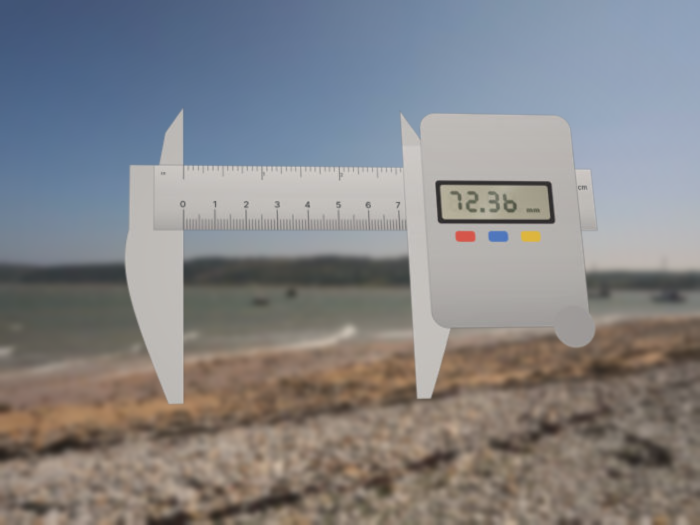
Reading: 72.36,mm
